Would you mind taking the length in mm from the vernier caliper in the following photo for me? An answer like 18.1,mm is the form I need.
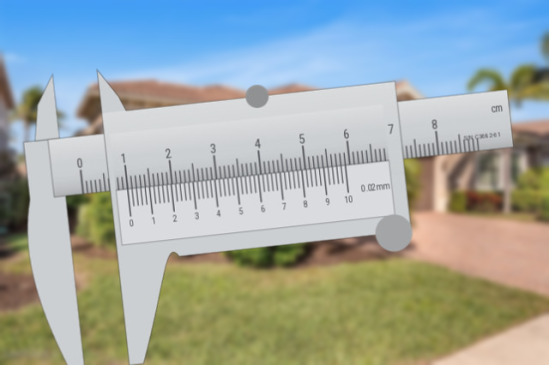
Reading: 10.0,mm
